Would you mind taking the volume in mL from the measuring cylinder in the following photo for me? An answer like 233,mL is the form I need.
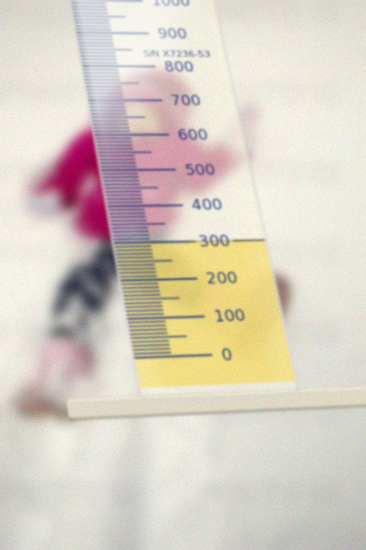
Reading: 300,mL
